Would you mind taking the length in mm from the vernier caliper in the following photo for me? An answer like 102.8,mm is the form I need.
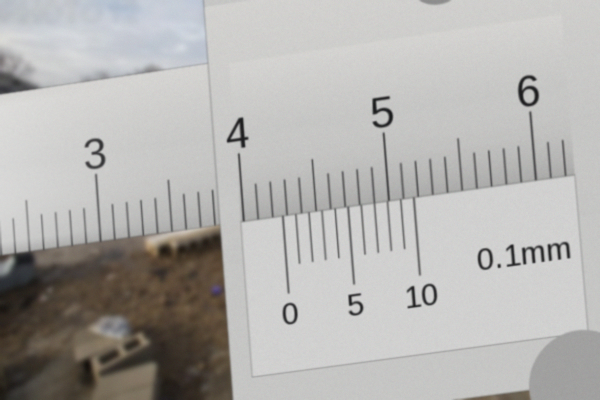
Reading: 42.7,mm
